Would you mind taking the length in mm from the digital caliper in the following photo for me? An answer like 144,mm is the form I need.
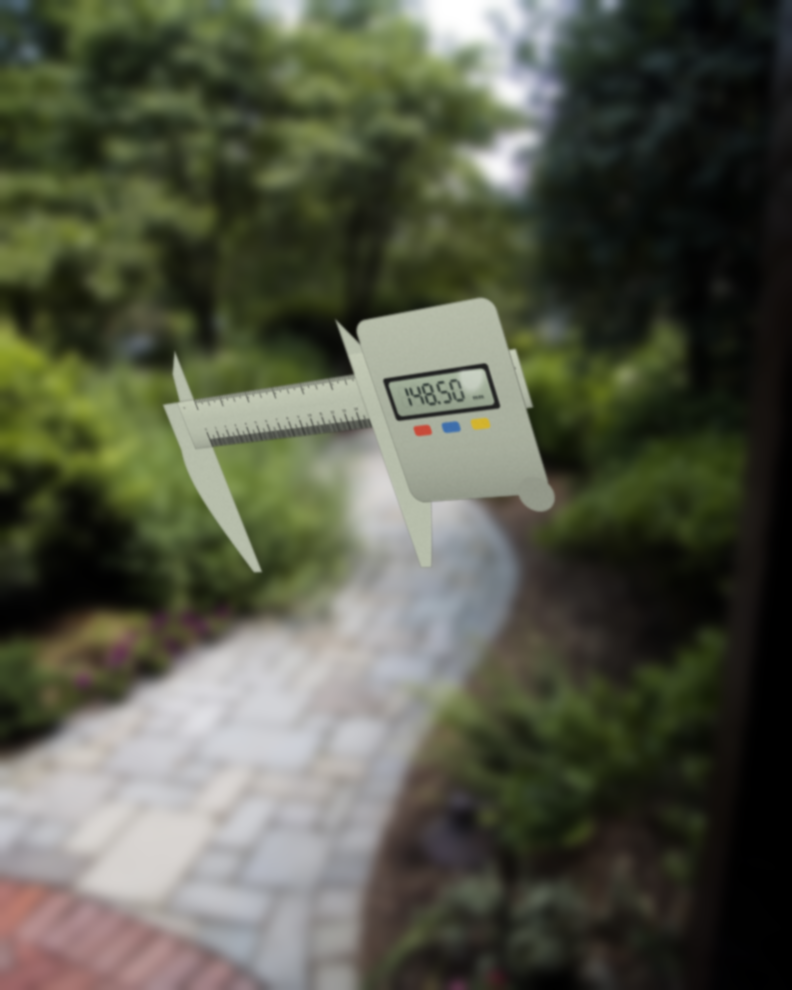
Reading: 148.50,mm
